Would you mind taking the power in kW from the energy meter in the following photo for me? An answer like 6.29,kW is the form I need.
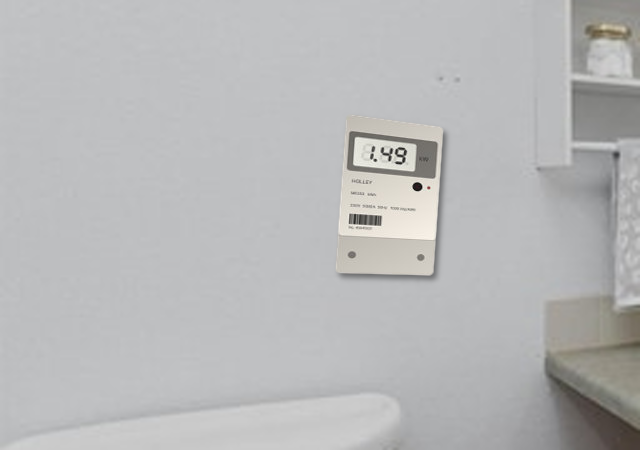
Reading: 1.49,kW
